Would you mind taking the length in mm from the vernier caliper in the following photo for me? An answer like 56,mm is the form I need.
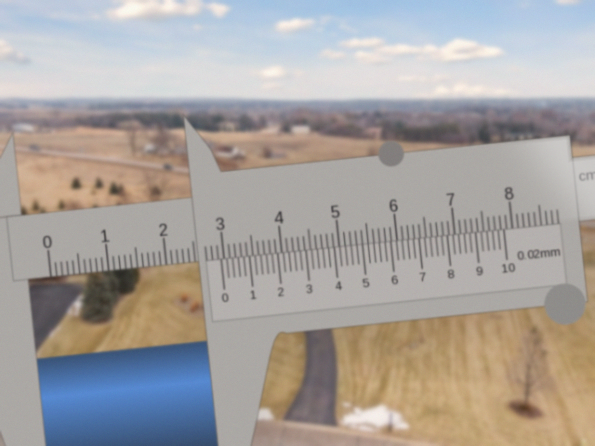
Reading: 29.5,mm
